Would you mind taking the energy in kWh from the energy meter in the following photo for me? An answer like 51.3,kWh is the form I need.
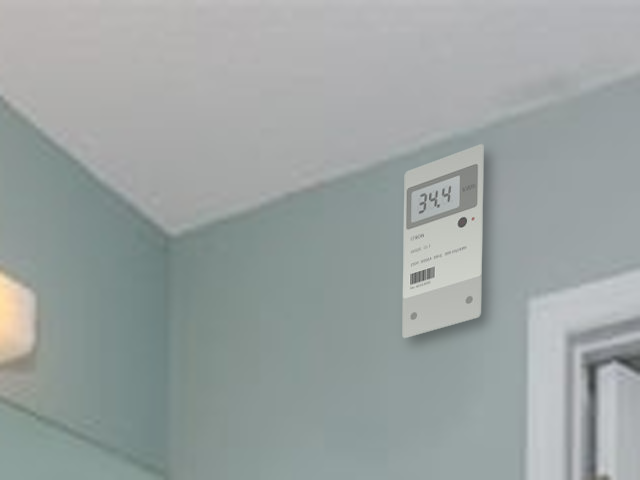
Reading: 34.4,kWh
